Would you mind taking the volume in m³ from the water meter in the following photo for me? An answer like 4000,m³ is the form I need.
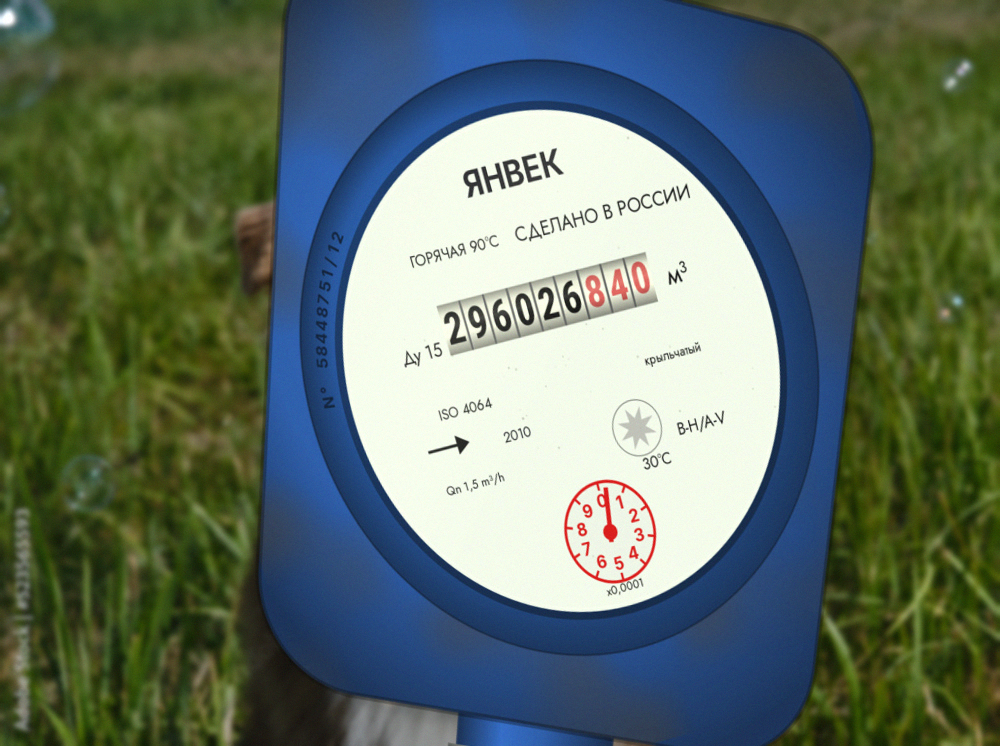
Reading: 296026.8400,m³
